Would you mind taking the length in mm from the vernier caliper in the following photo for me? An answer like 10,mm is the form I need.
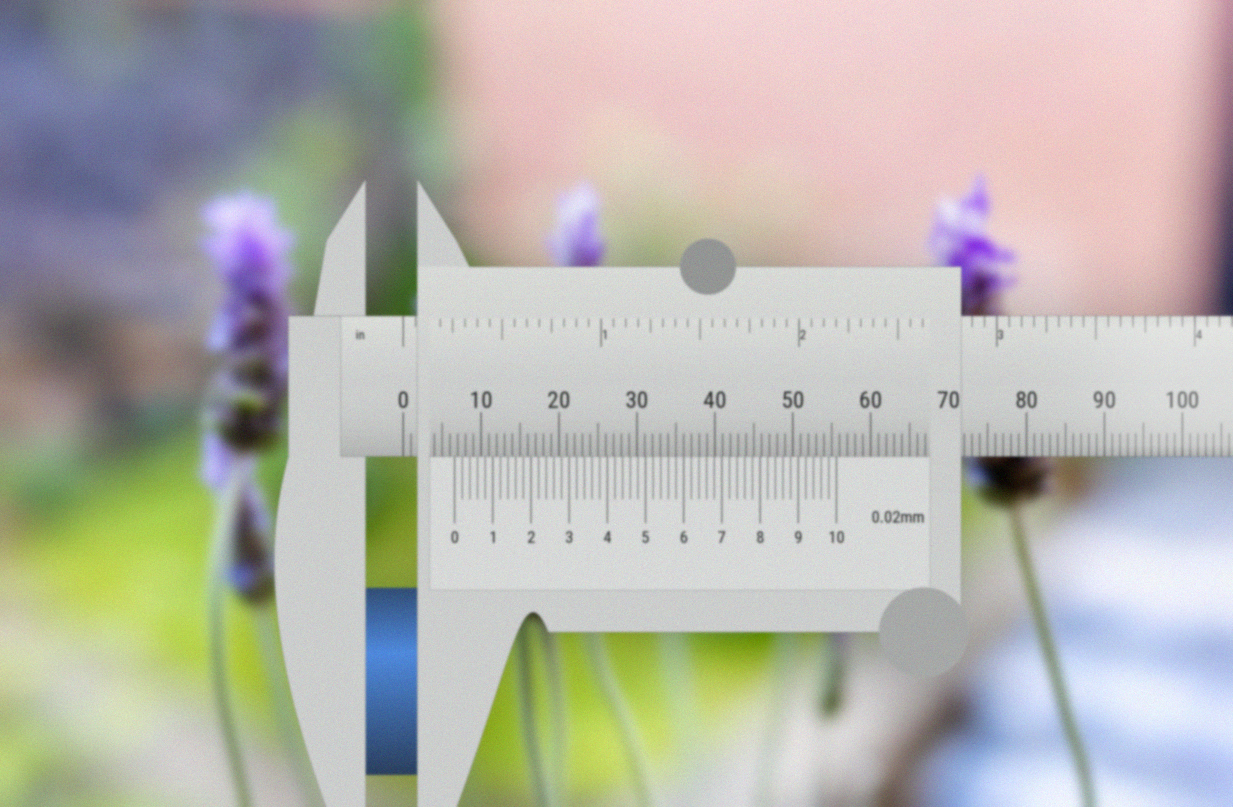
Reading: 6.6,mm
